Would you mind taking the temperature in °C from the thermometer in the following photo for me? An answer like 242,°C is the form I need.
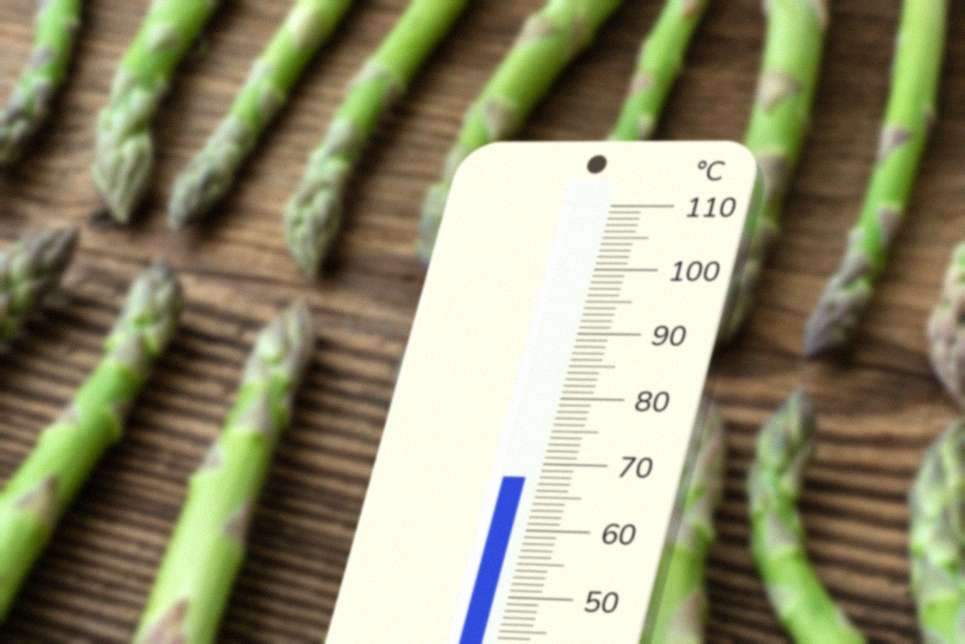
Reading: 68,°C
